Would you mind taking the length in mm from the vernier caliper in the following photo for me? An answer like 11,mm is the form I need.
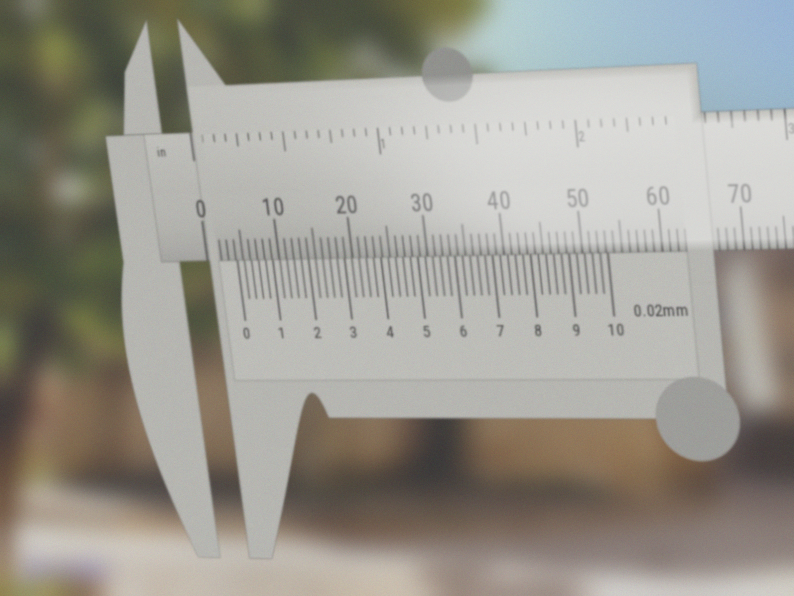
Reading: 4.2,mm
